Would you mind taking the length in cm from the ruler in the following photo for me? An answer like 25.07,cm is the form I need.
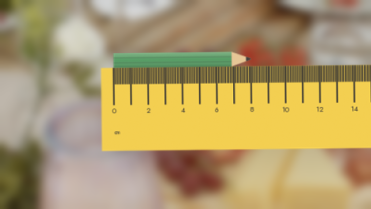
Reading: 8,cm
